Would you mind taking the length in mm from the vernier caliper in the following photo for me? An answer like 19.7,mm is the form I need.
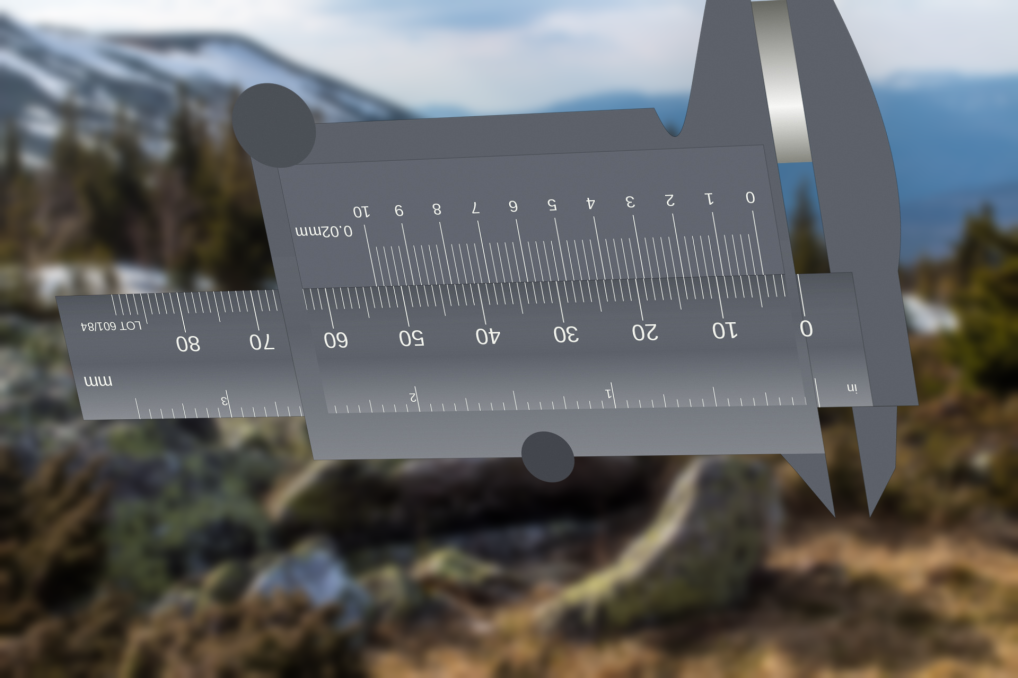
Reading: 4.2,mm
